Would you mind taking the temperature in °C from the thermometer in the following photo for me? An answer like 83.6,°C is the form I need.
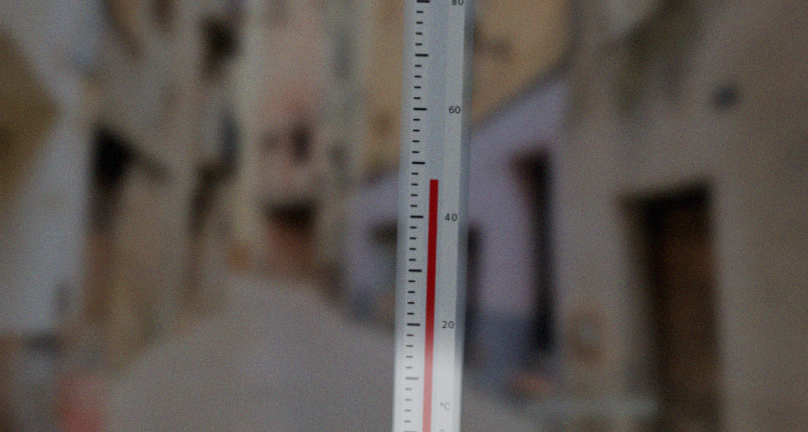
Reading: 47,°C
